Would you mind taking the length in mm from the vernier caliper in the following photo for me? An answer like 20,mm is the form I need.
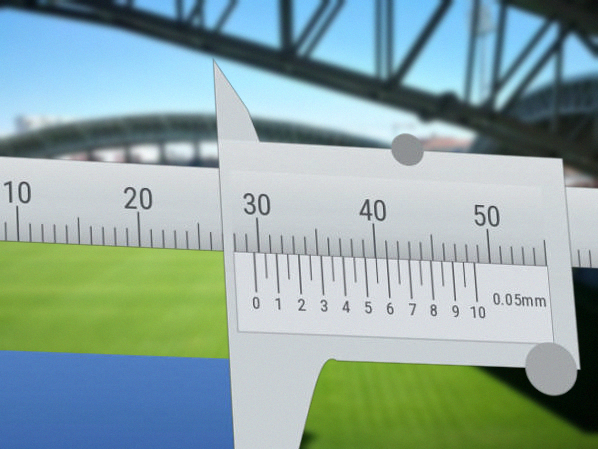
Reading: 29.6,mm
